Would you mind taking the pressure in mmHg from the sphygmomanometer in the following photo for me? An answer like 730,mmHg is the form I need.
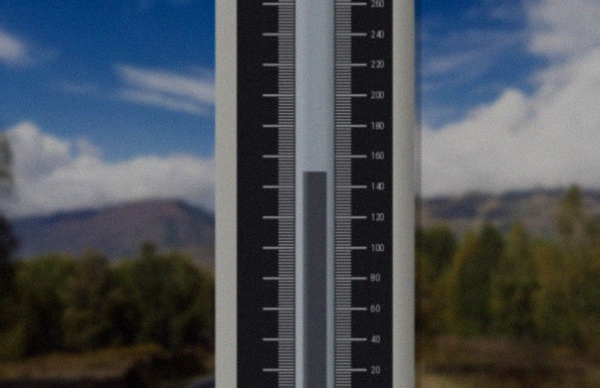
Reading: 150,mmHg
